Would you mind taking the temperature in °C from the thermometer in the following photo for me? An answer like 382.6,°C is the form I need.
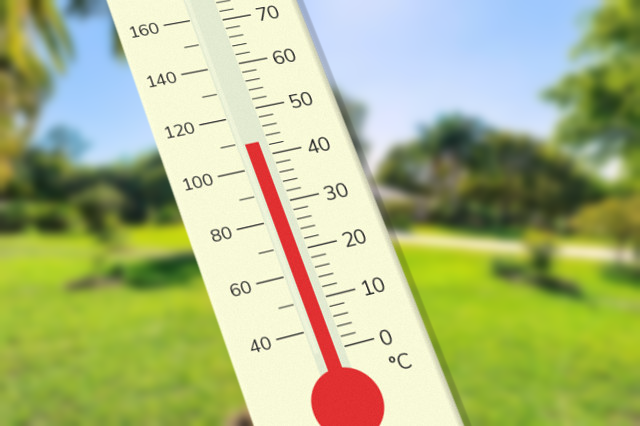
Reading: 43,°C
